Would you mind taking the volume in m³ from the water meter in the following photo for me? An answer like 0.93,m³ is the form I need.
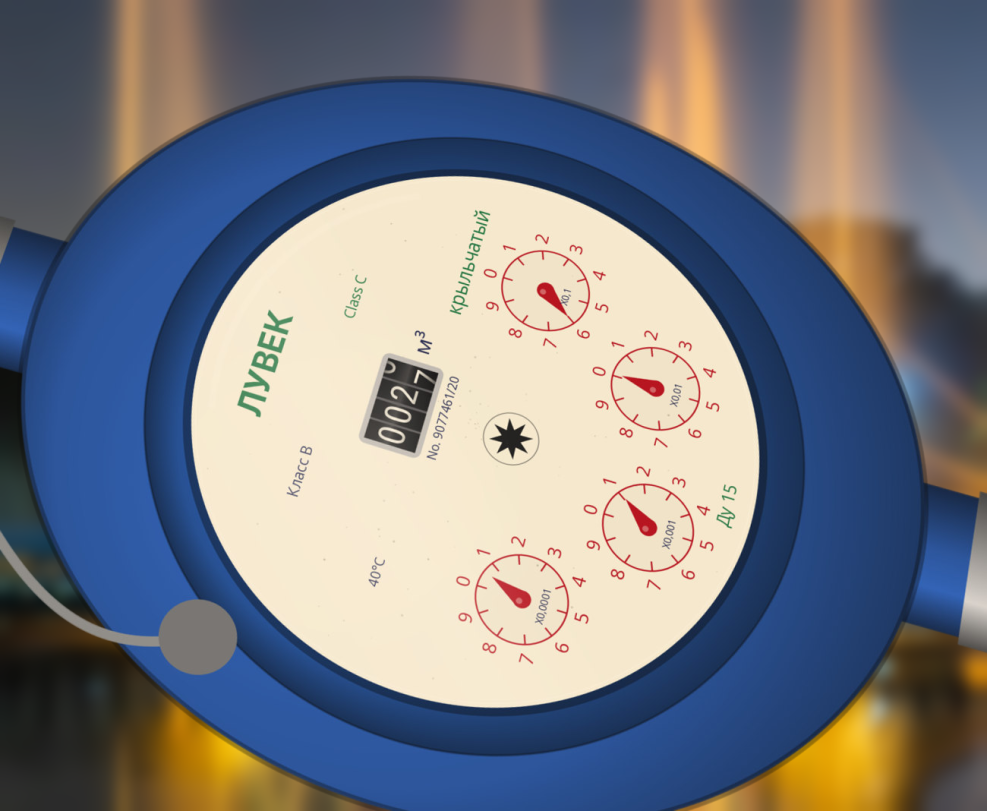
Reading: 26.6010,m³
